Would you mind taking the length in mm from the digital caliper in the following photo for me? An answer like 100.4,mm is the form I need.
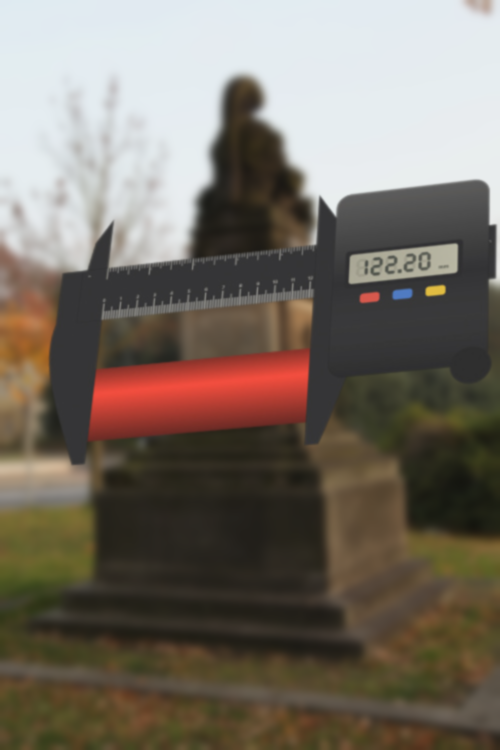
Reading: 122.20,mm
